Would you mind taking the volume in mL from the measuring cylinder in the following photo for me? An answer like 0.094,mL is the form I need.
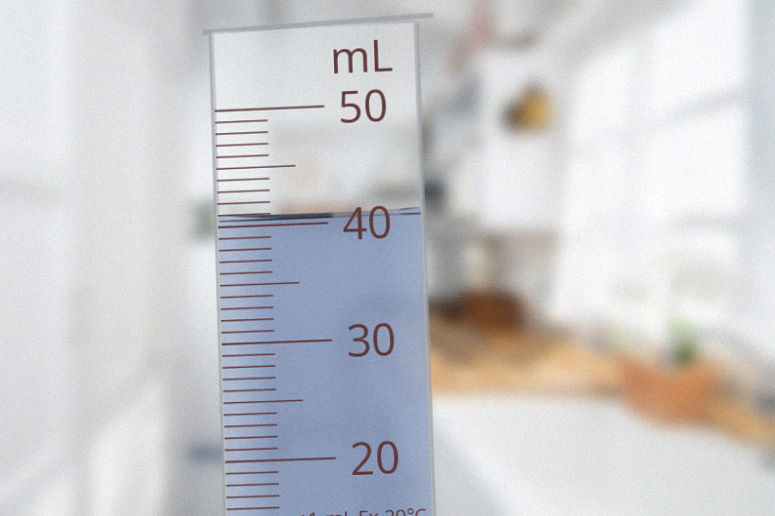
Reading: 40.5,mL
